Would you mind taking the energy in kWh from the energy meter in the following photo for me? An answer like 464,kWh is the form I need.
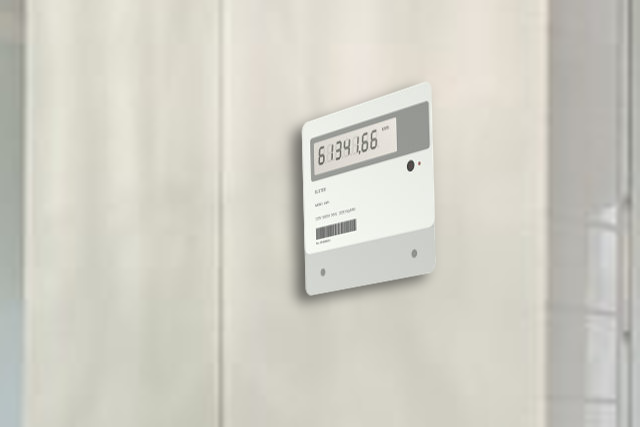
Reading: 61341.66,kWh
